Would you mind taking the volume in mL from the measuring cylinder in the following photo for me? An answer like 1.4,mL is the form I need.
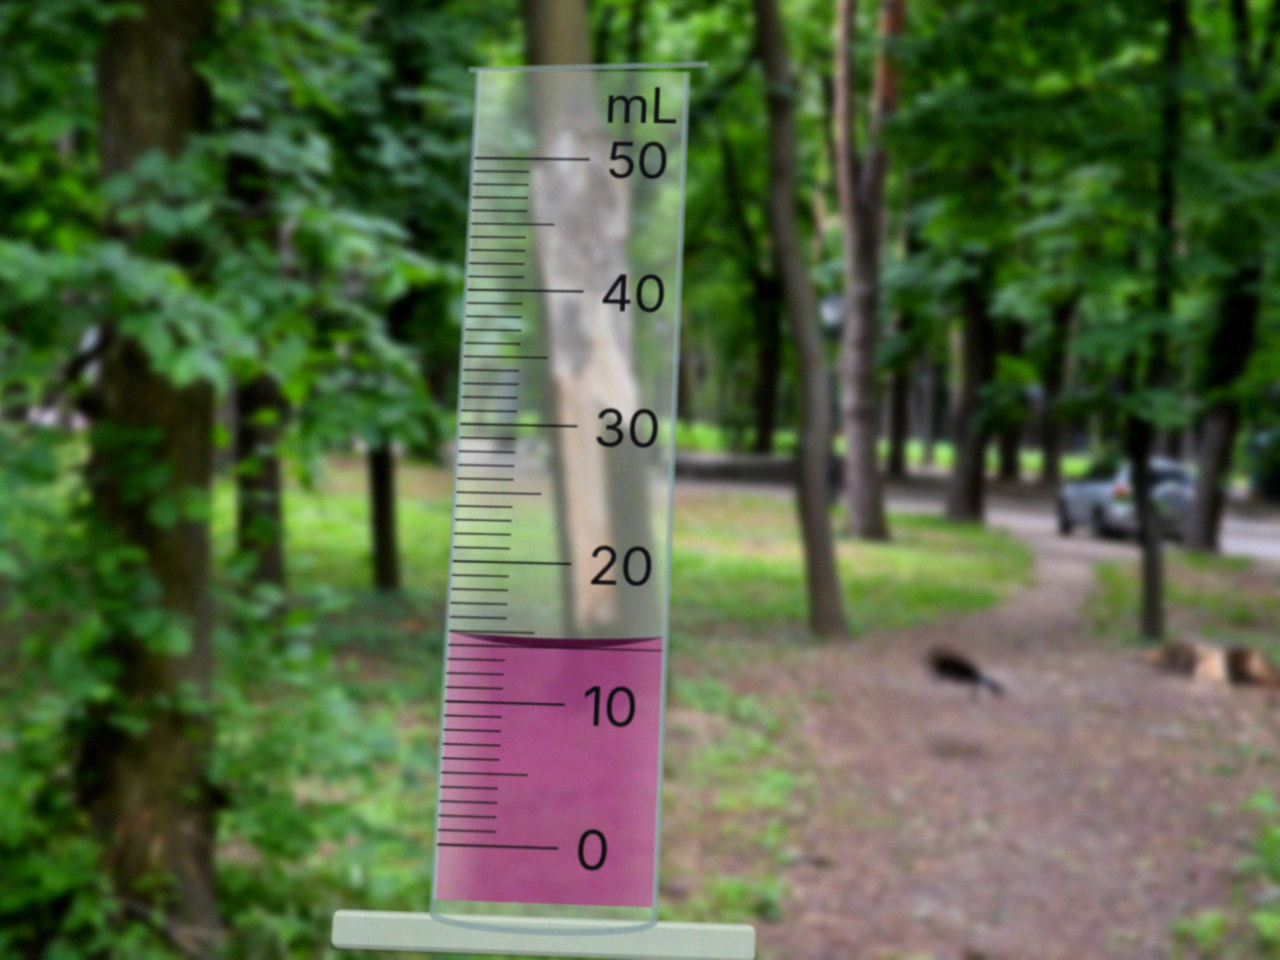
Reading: 14,mL
